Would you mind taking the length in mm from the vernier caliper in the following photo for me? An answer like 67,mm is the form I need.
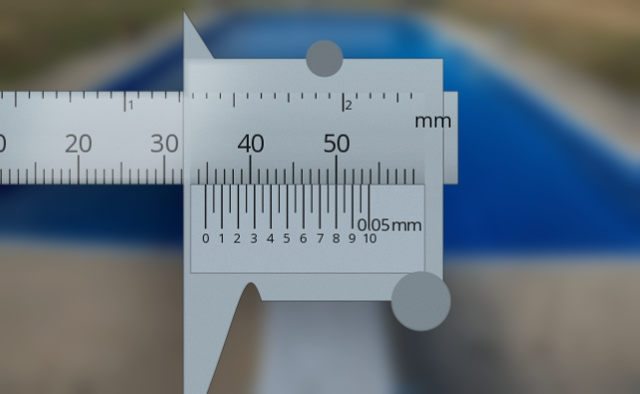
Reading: 34.8,mm
